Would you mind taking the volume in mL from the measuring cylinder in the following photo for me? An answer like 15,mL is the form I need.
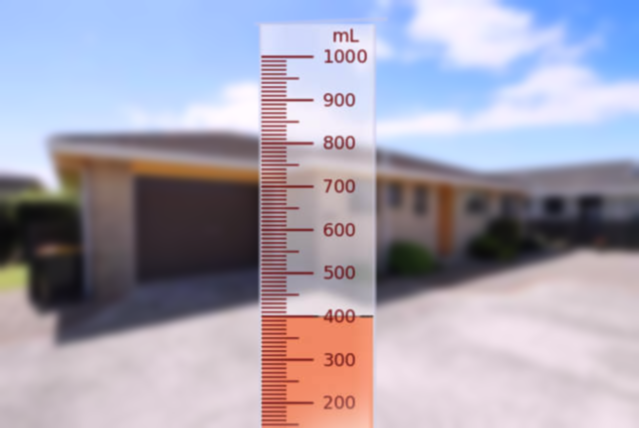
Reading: 400,mL
